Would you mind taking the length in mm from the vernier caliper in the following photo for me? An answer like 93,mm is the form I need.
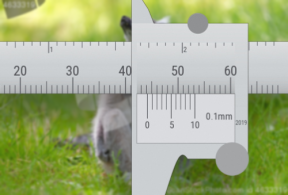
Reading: 44.2,mm
